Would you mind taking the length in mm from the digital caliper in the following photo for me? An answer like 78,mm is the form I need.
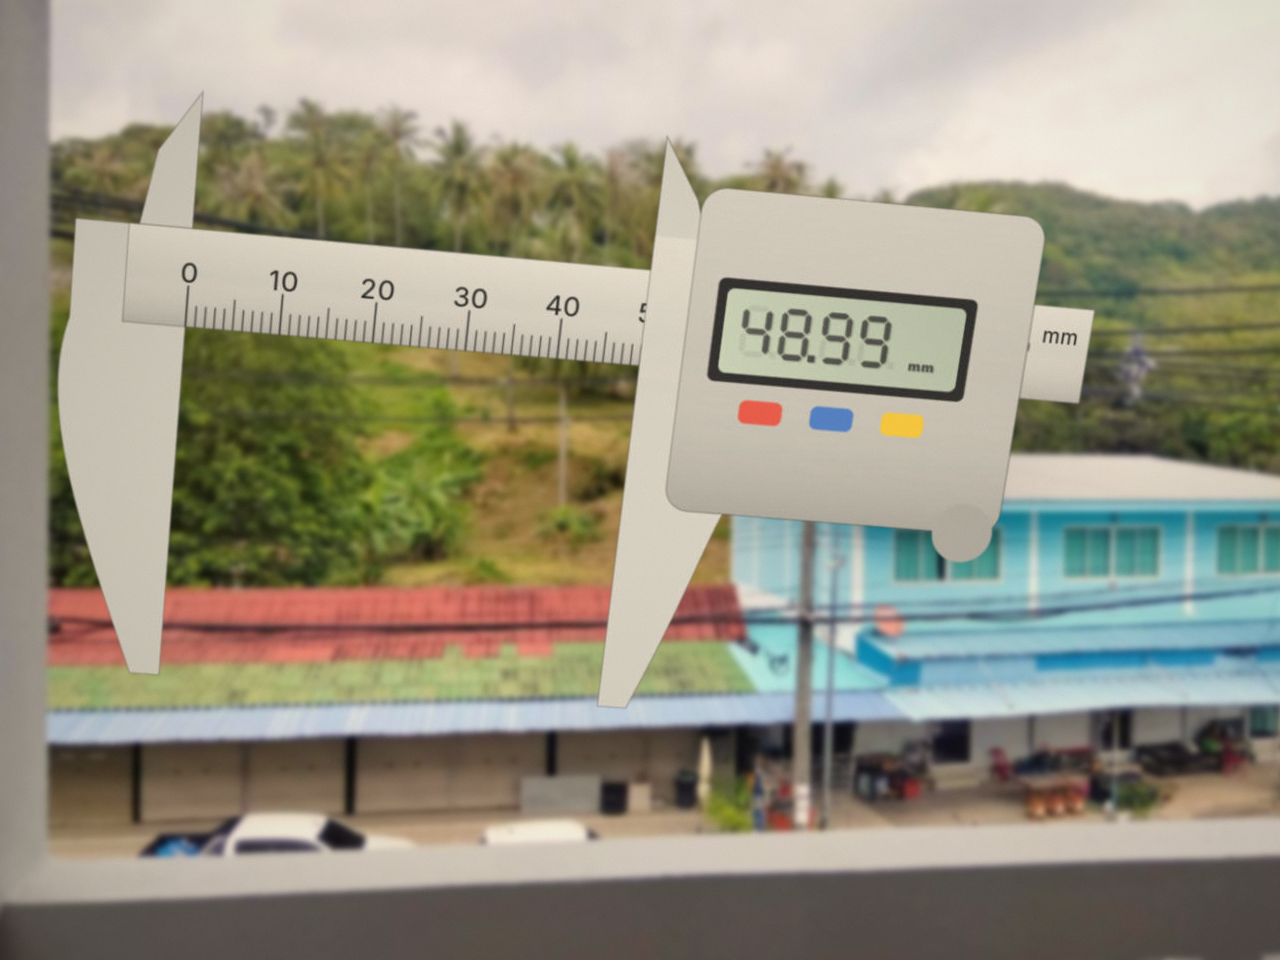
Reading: 48.99,mm
